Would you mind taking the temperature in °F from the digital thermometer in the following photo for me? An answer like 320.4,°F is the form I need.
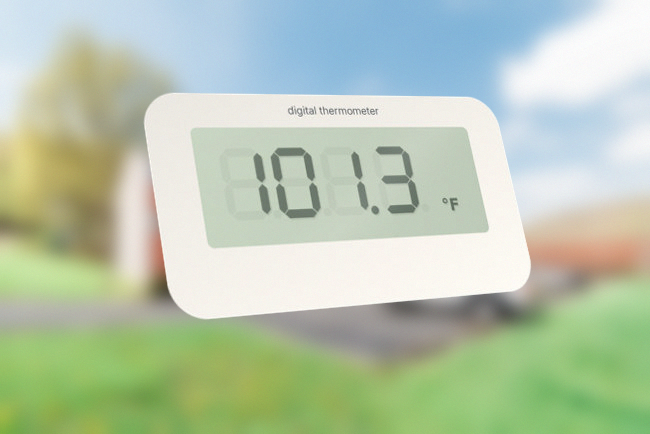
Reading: 101.3,°F
